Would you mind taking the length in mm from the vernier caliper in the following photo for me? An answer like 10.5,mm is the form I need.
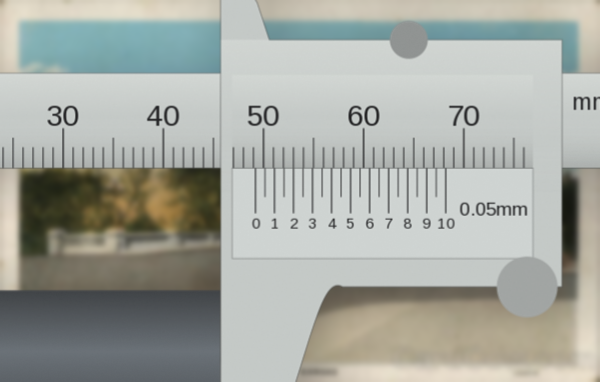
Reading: 49.2,mm
